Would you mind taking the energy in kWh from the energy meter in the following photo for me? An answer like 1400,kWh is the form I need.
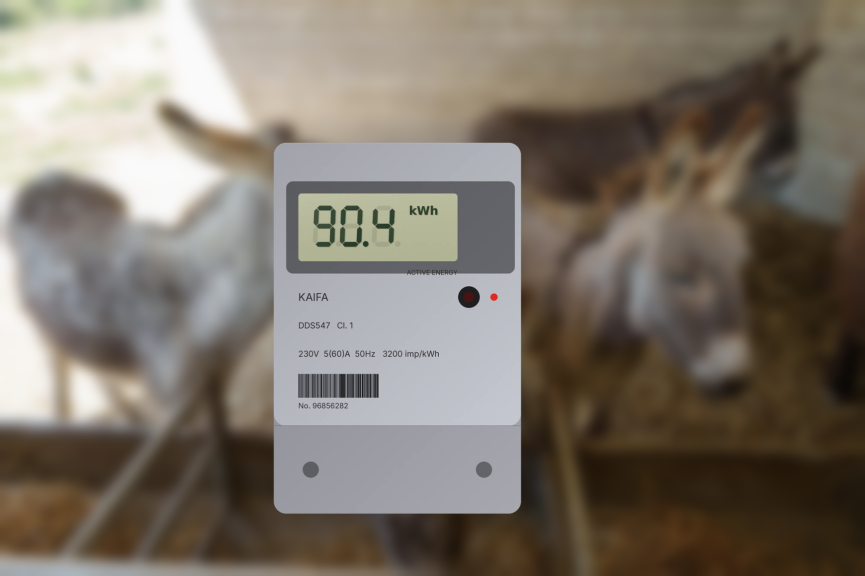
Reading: 90.4,kWh
